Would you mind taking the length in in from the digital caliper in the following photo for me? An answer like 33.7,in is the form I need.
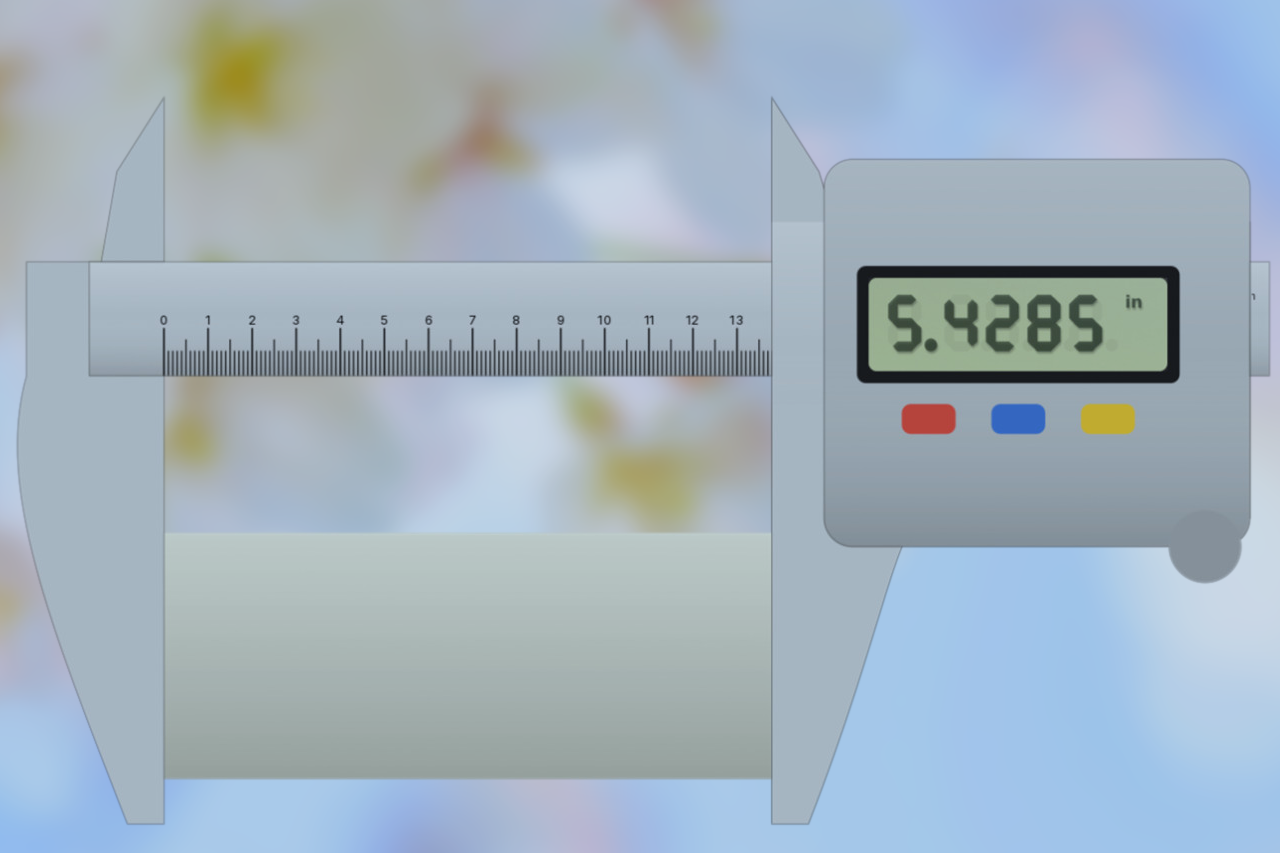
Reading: 5.4285,in
